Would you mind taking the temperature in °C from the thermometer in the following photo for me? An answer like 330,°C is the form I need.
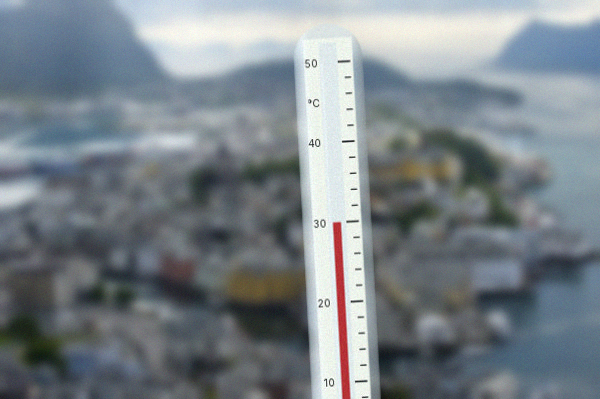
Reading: 30,°C
